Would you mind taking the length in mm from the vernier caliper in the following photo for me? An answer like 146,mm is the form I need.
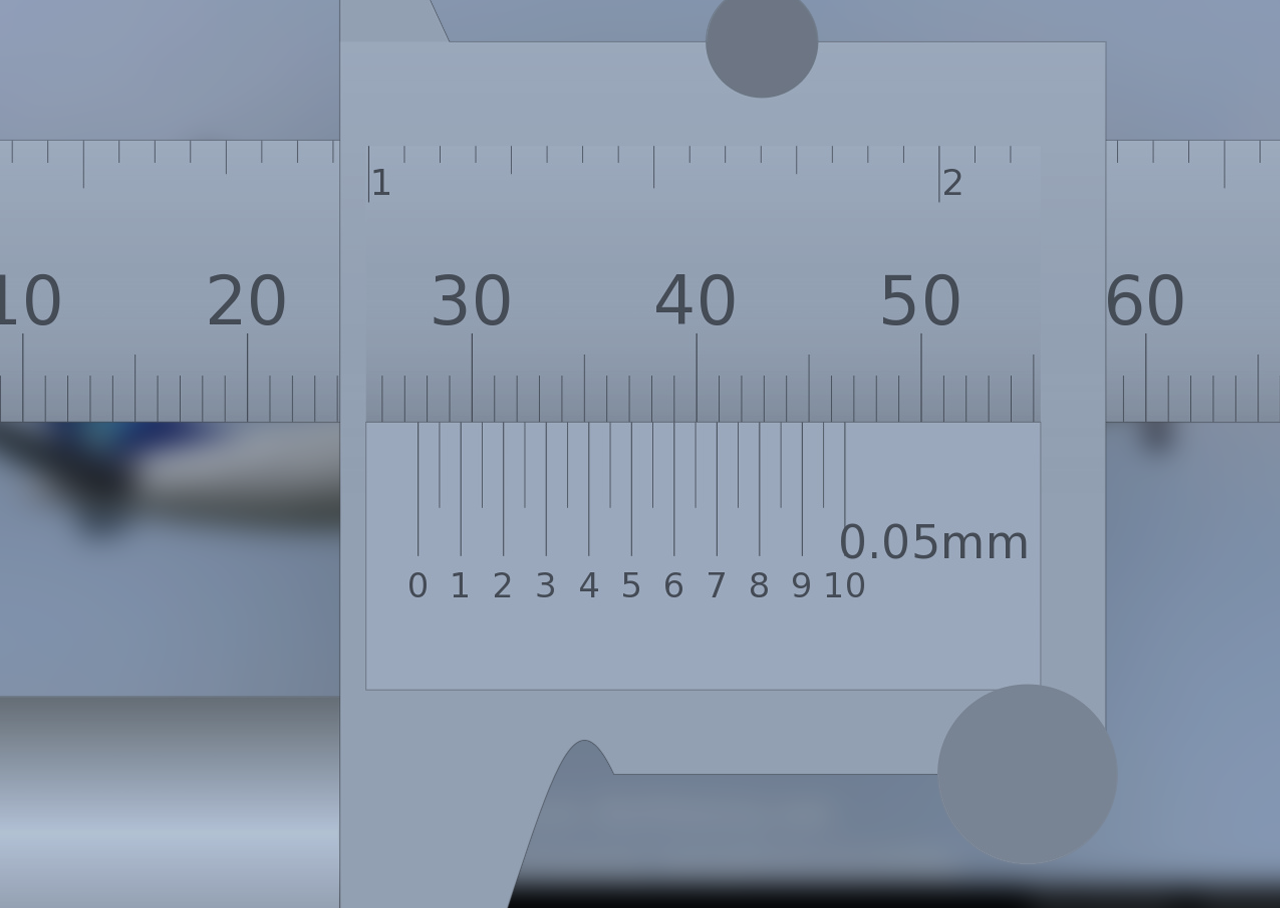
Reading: 27.6,mm
